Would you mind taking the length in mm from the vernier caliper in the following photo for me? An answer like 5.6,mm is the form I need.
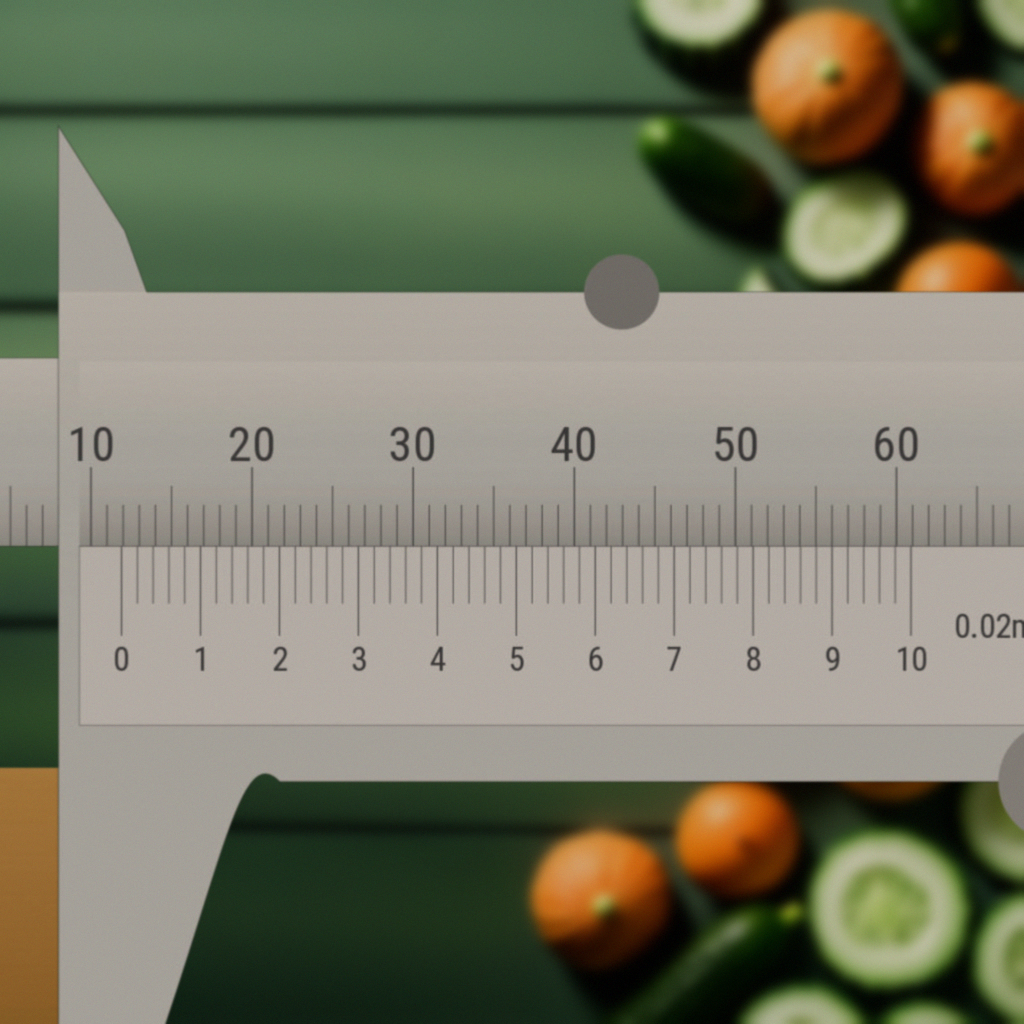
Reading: 11.9,mm
